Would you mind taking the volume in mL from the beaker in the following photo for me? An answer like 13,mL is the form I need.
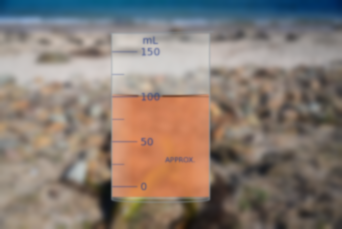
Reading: 100,mL
